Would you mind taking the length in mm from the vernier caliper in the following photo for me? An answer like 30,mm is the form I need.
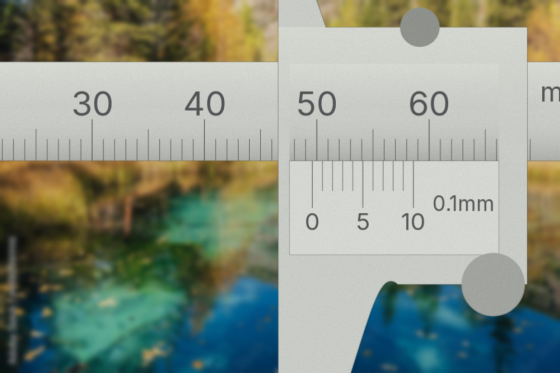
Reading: 49.6,mm
